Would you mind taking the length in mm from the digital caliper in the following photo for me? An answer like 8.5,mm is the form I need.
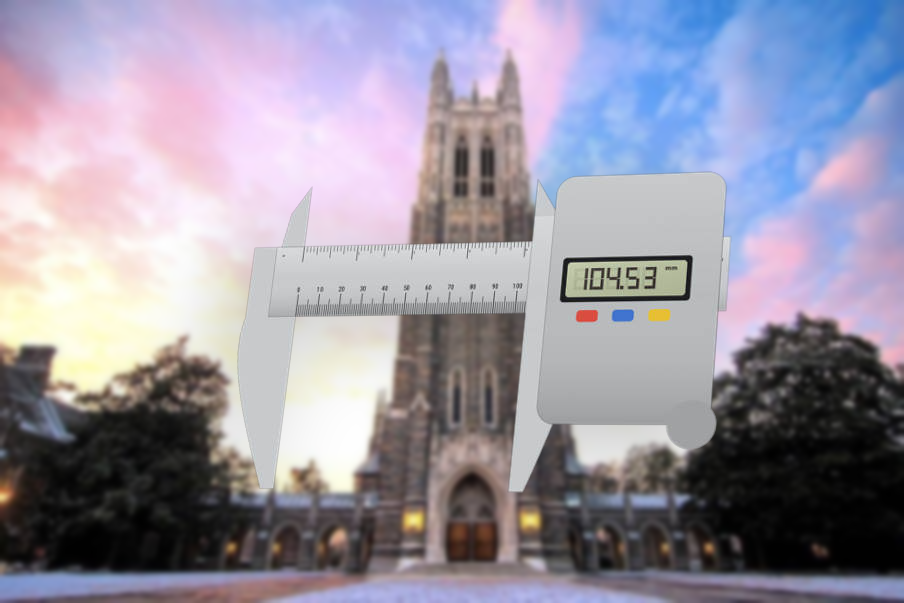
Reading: 104.53,mm
